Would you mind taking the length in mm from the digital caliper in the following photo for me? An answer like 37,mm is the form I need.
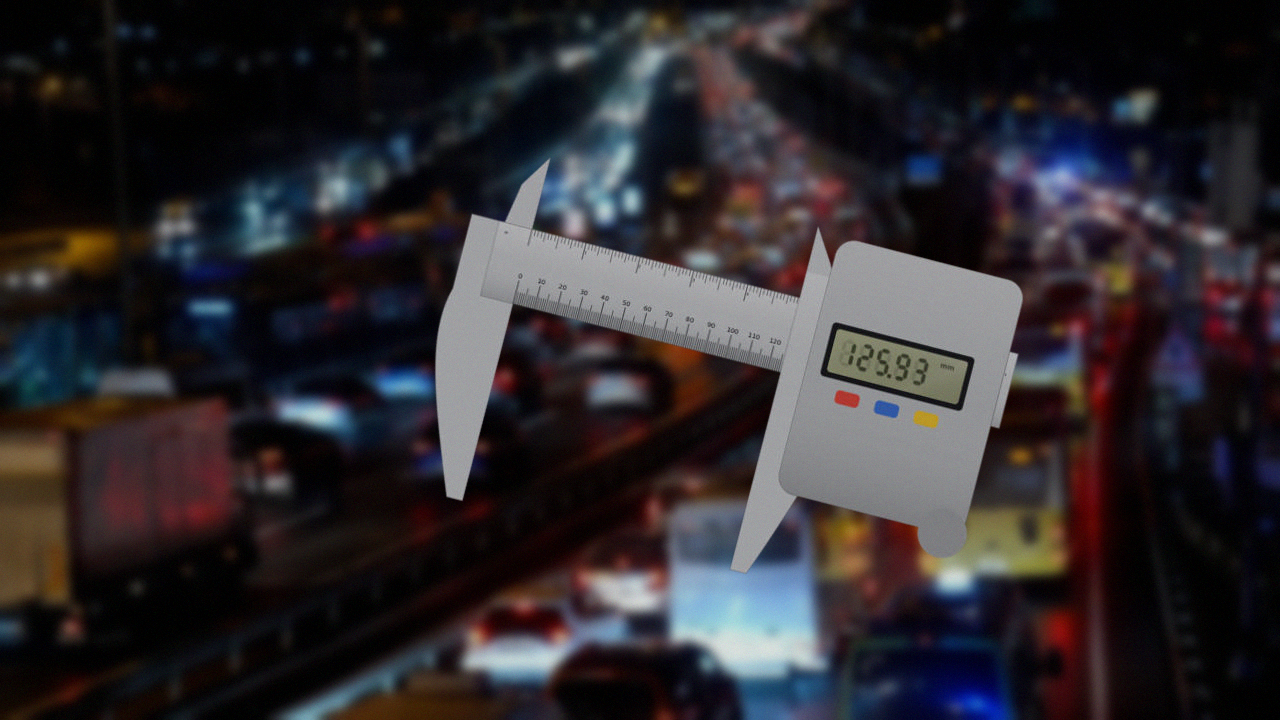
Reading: 125.93,mm
